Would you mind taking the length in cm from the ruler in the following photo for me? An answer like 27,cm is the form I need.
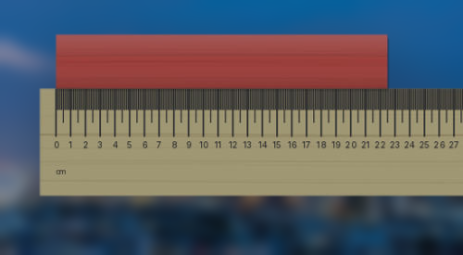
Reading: 22.5,cm
